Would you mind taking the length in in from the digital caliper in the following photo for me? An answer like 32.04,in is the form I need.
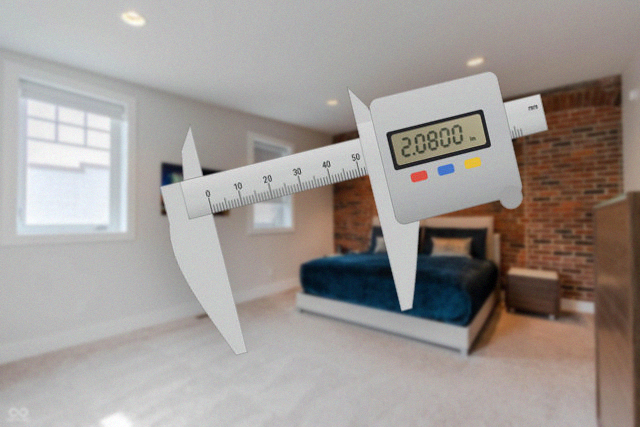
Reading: 2.0800,in
